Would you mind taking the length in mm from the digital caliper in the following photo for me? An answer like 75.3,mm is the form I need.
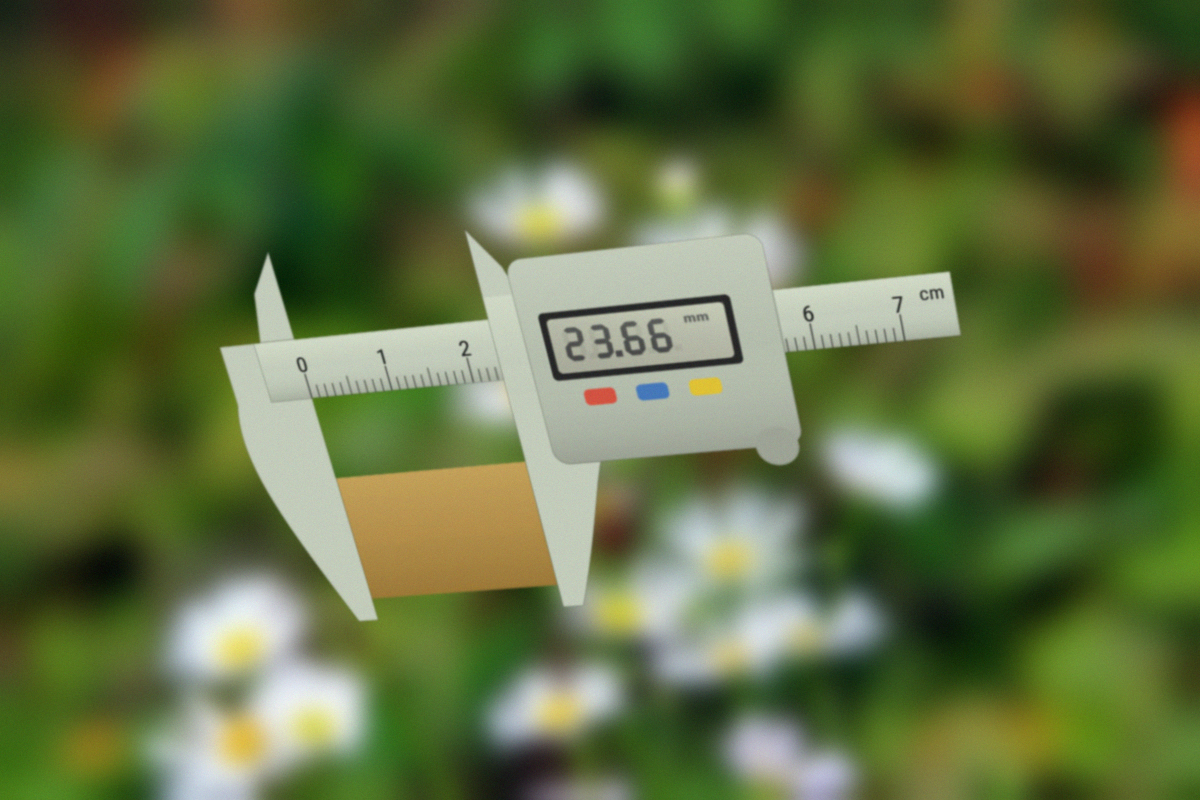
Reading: 23.66,mm
